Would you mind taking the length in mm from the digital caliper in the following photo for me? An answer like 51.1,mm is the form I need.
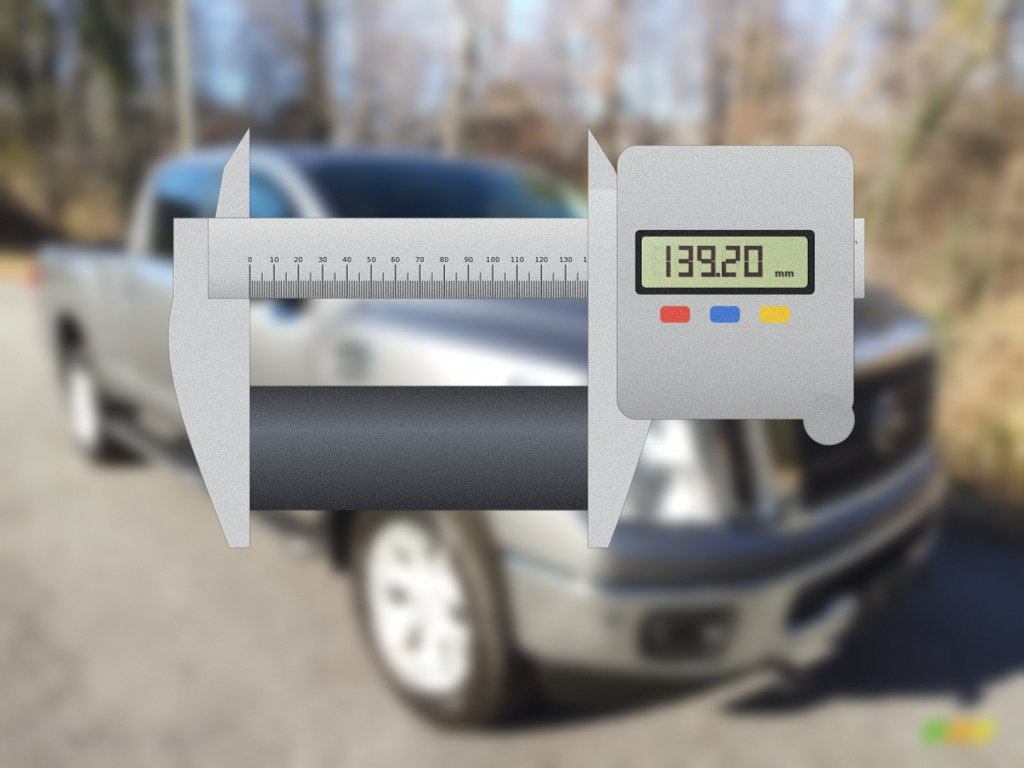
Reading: 139.20,mm
